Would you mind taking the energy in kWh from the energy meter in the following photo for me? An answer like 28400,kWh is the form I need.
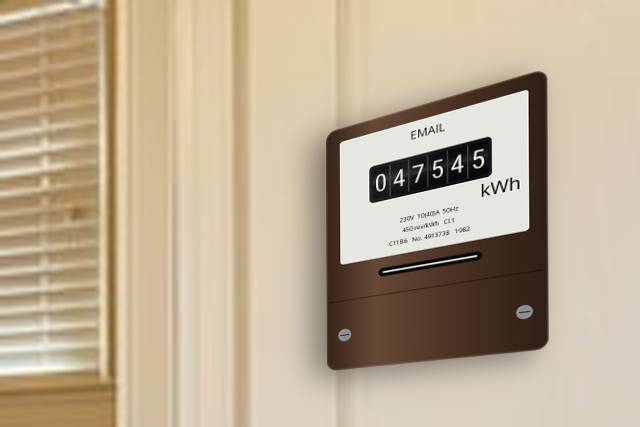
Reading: 47545,kWh
